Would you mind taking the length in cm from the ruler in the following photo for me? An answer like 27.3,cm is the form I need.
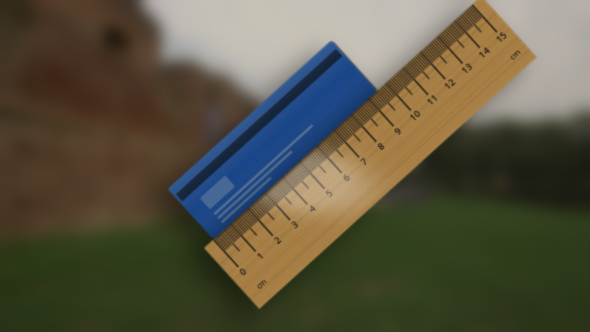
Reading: 9.5,cm
